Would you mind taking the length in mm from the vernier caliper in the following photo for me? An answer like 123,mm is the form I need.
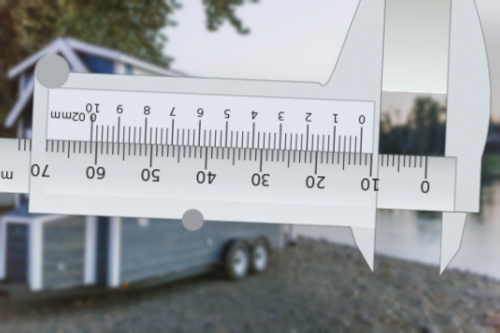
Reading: 12.0,mm
